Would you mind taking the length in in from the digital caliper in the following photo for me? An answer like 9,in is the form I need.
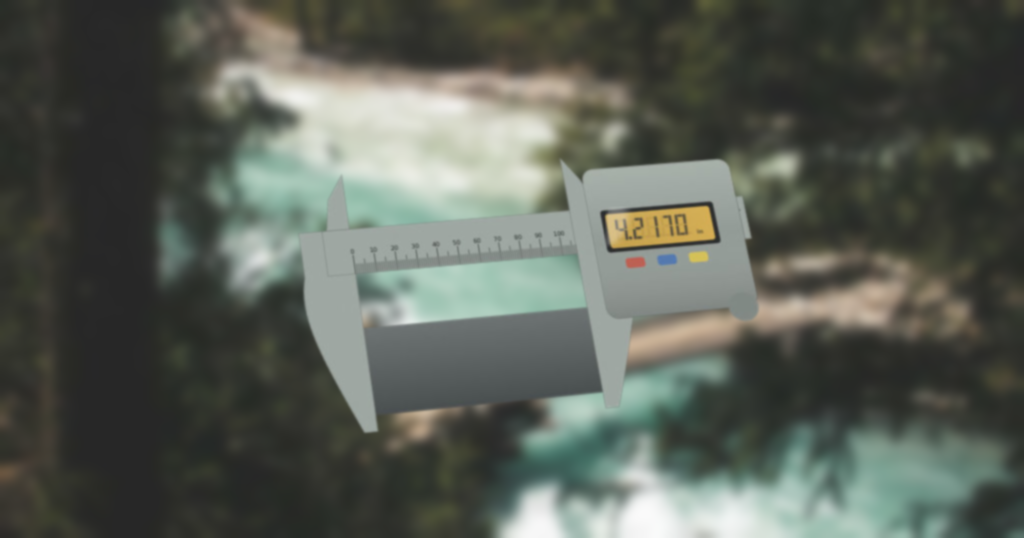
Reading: 4.2170,in
